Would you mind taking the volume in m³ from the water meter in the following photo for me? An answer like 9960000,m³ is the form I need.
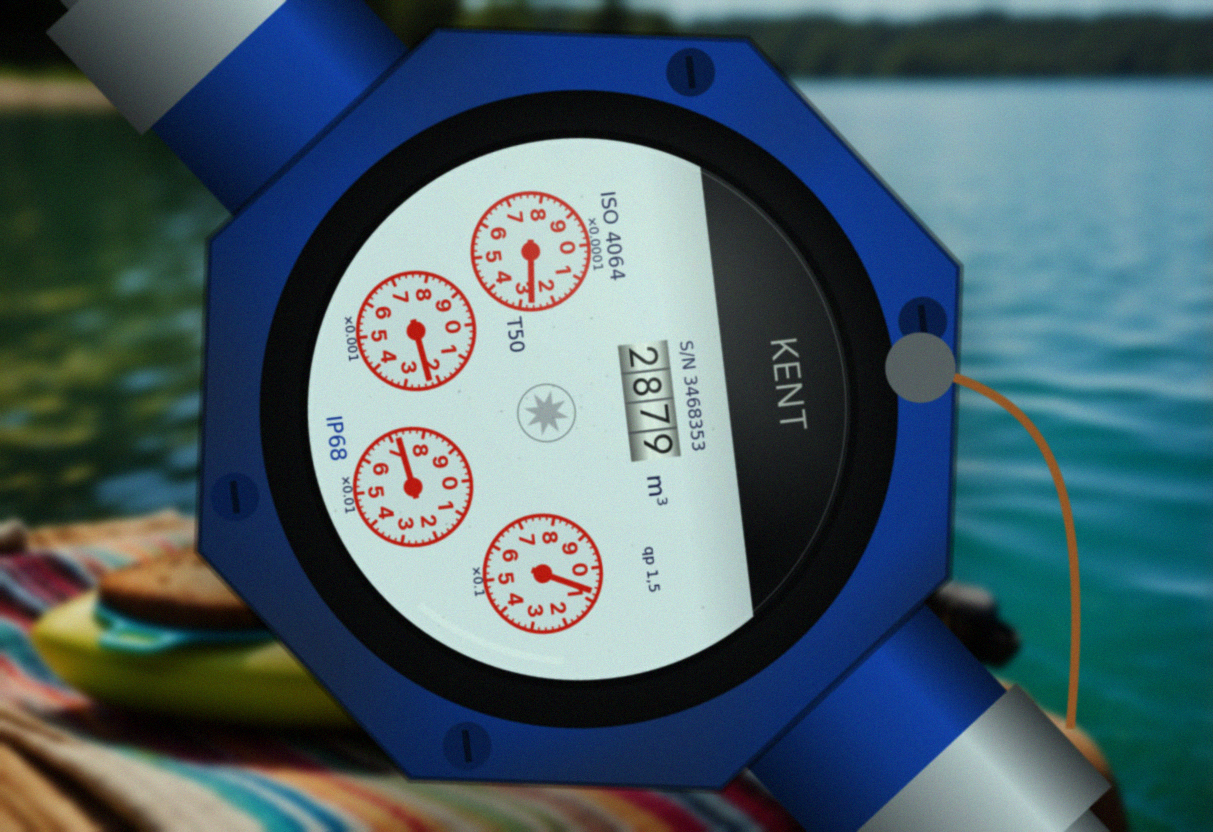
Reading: 2879.0722,m³
